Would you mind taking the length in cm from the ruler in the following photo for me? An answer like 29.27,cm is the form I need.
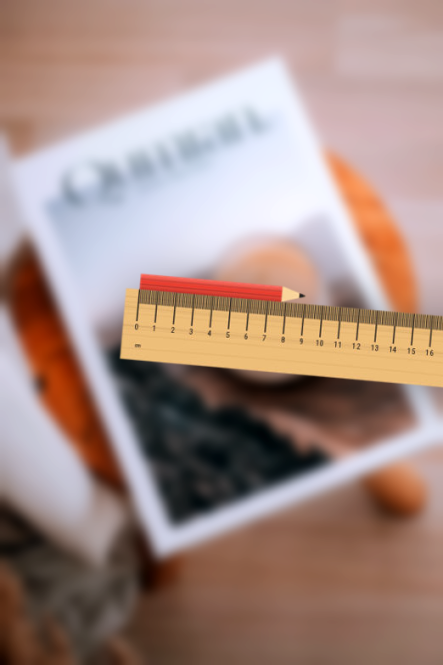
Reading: 9,cm
